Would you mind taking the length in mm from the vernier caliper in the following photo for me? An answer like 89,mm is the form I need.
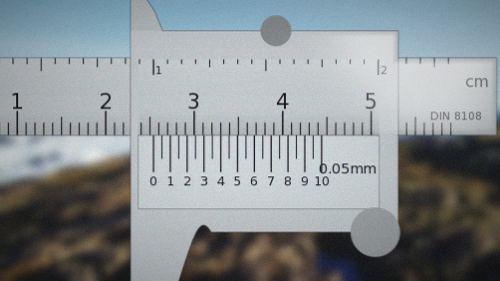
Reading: 25.4,mm
